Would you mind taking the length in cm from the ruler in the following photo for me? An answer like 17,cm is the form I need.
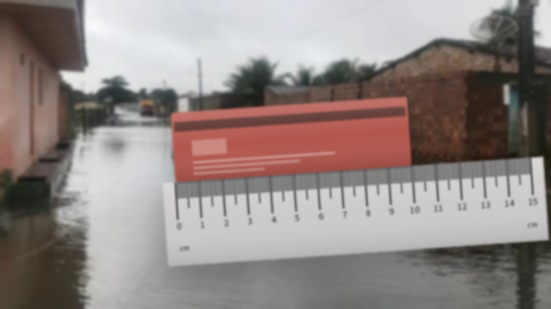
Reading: 10,cm
